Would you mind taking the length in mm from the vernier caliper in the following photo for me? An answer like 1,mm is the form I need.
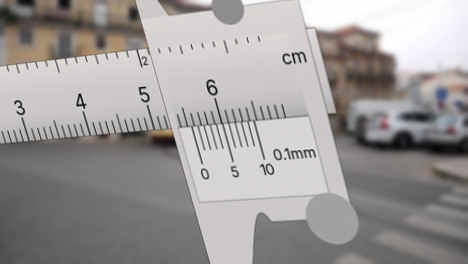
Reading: 55.6,mm
